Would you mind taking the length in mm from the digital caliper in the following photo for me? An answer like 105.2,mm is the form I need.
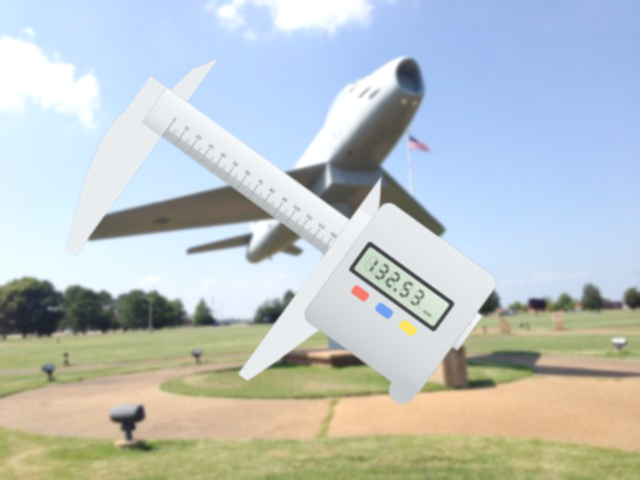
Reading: 132.53,mm
